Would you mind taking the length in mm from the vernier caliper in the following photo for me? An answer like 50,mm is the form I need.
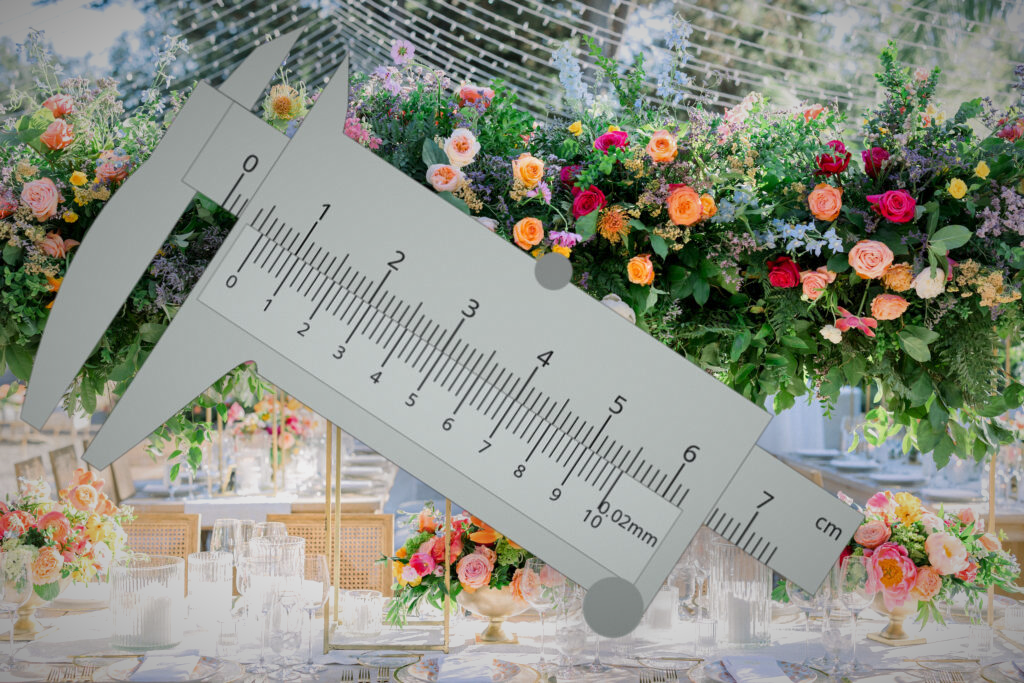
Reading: 5.6,mm
